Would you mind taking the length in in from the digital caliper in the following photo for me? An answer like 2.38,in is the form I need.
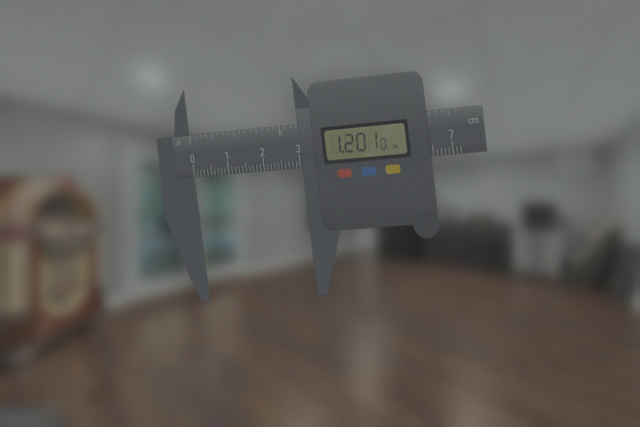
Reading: 1.2010,in
